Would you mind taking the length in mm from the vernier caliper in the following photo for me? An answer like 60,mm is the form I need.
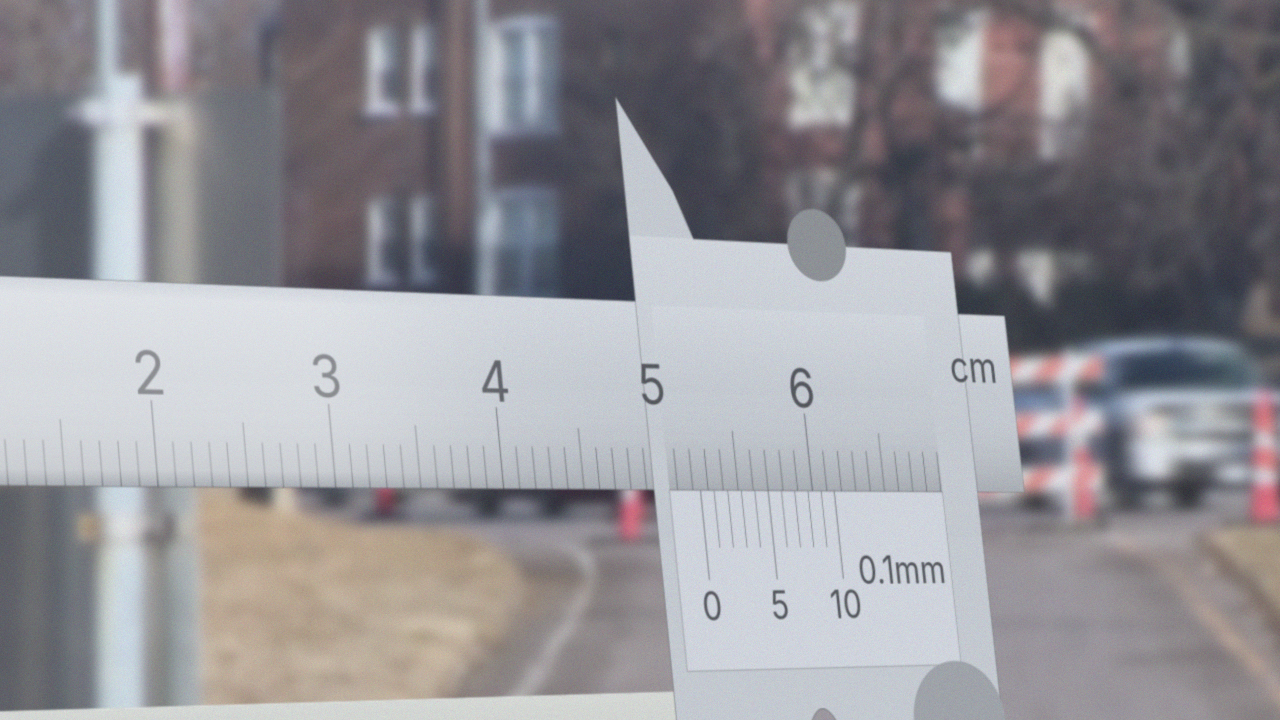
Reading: 52.5,mm
